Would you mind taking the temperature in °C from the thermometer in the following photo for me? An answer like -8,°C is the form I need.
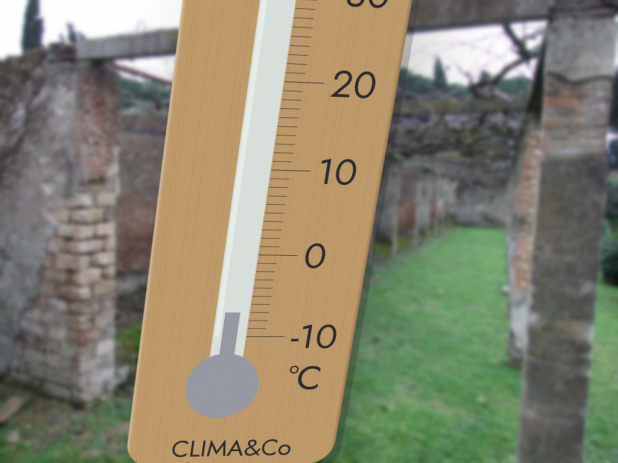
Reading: -7,°C
